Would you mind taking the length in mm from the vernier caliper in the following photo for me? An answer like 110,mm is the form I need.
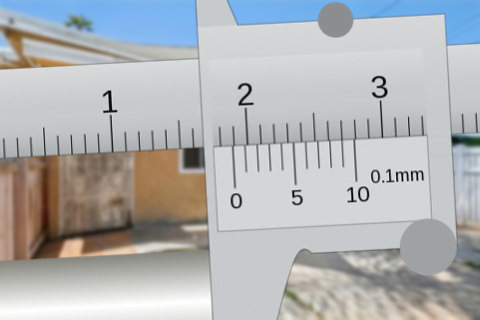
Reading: 18.9,mm
